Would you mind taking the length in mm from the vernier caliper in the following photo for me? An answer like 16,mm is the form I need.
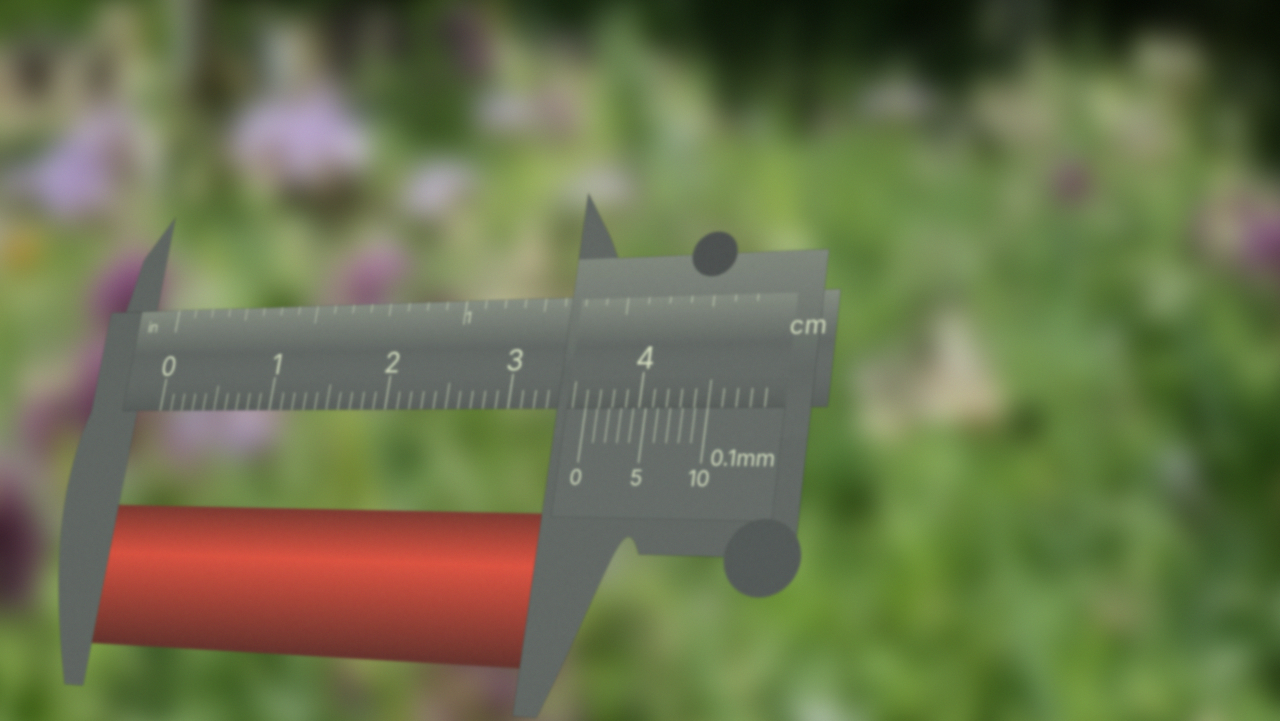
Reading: 36.0,mm
